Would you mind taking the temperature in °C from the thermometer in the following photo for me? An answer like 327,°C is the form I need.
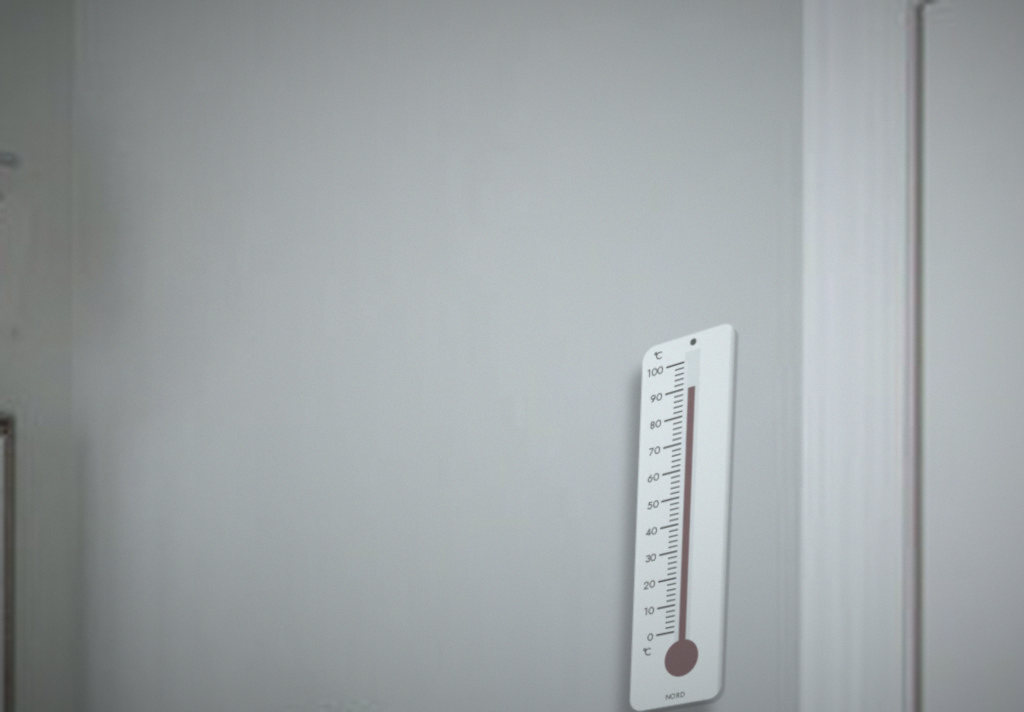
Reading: 90,°C
